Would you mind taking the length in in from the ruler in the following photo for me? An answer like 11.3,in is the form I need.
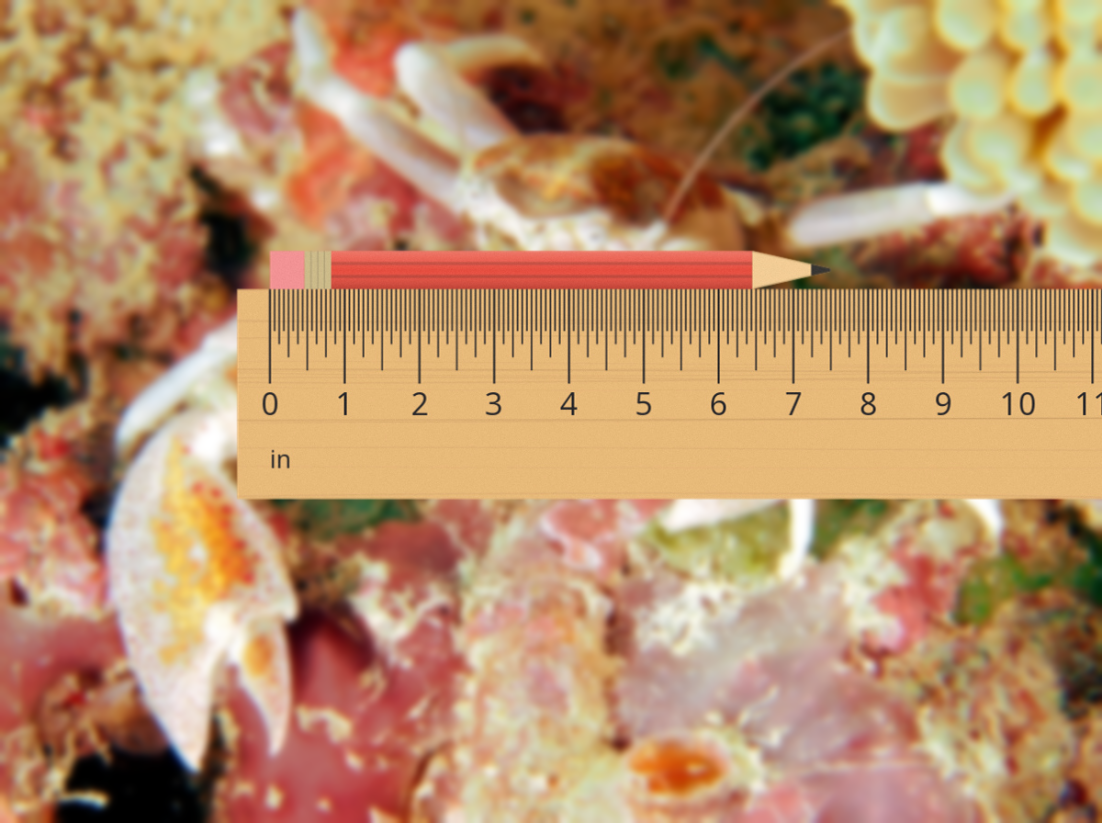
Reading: 7.5,in
